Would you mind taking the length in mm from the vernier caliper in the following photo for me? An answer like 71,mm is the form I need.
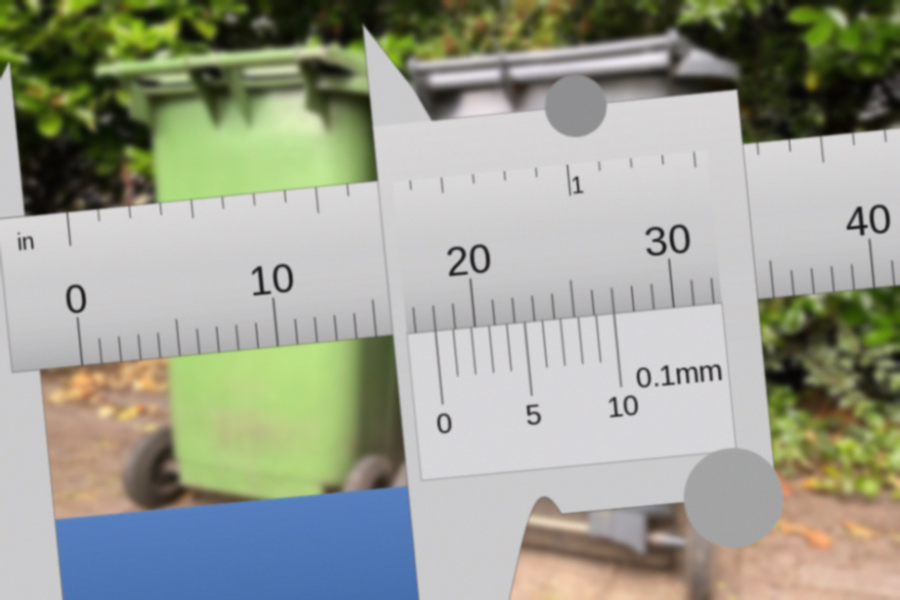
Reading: 18.0,mm
